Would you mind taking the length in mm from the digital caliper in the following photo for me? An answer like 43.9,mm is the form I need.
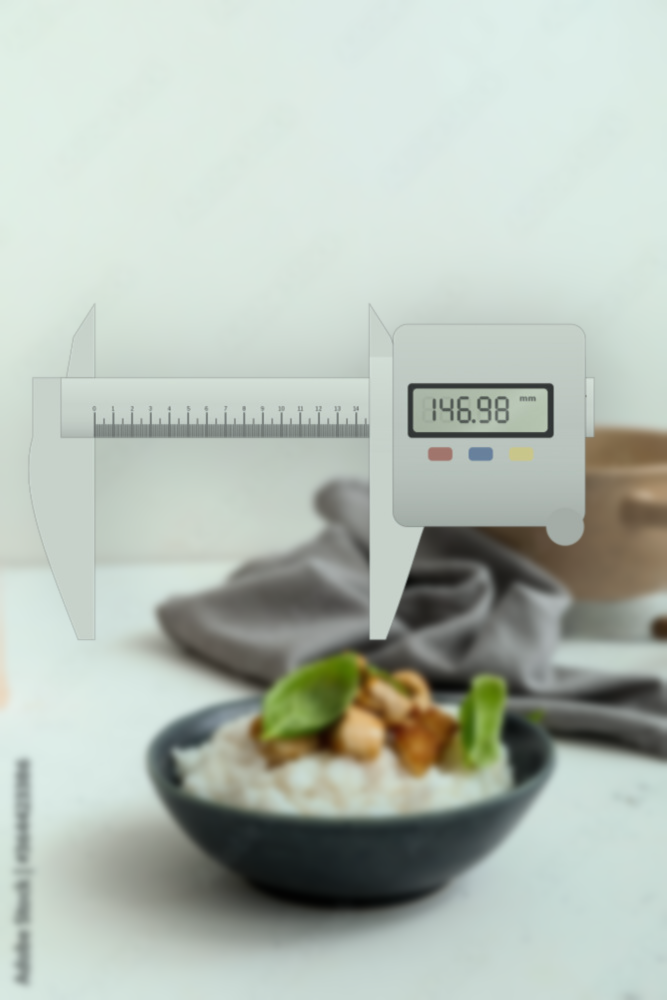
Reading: 146.98,mm
